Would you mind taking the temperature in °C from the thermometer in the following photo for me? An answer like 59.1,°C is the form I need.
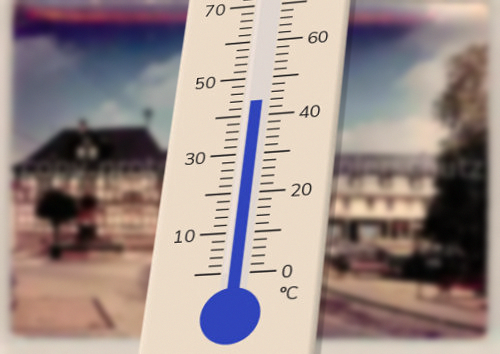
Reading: 44,°C
